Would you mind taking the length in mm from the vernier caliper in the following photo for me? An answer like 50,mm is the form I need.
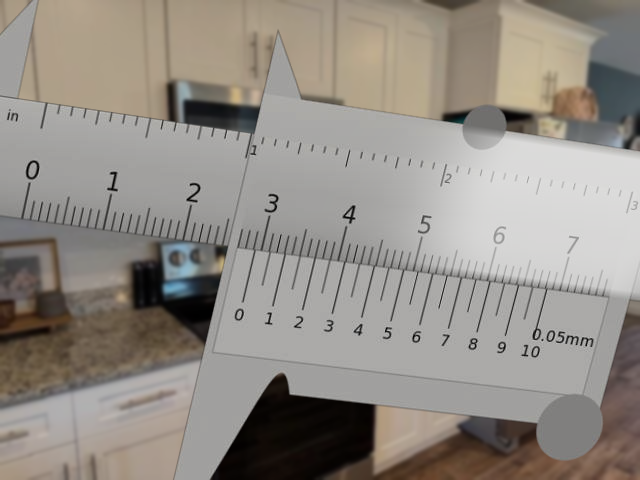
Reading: 29.2,mm
